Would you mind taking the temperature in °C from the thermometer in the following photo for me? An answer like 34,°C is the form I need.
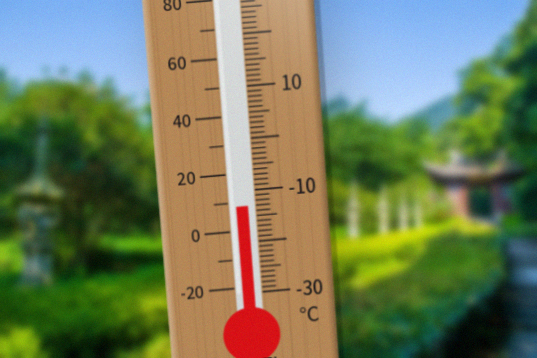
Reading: -13,°C
